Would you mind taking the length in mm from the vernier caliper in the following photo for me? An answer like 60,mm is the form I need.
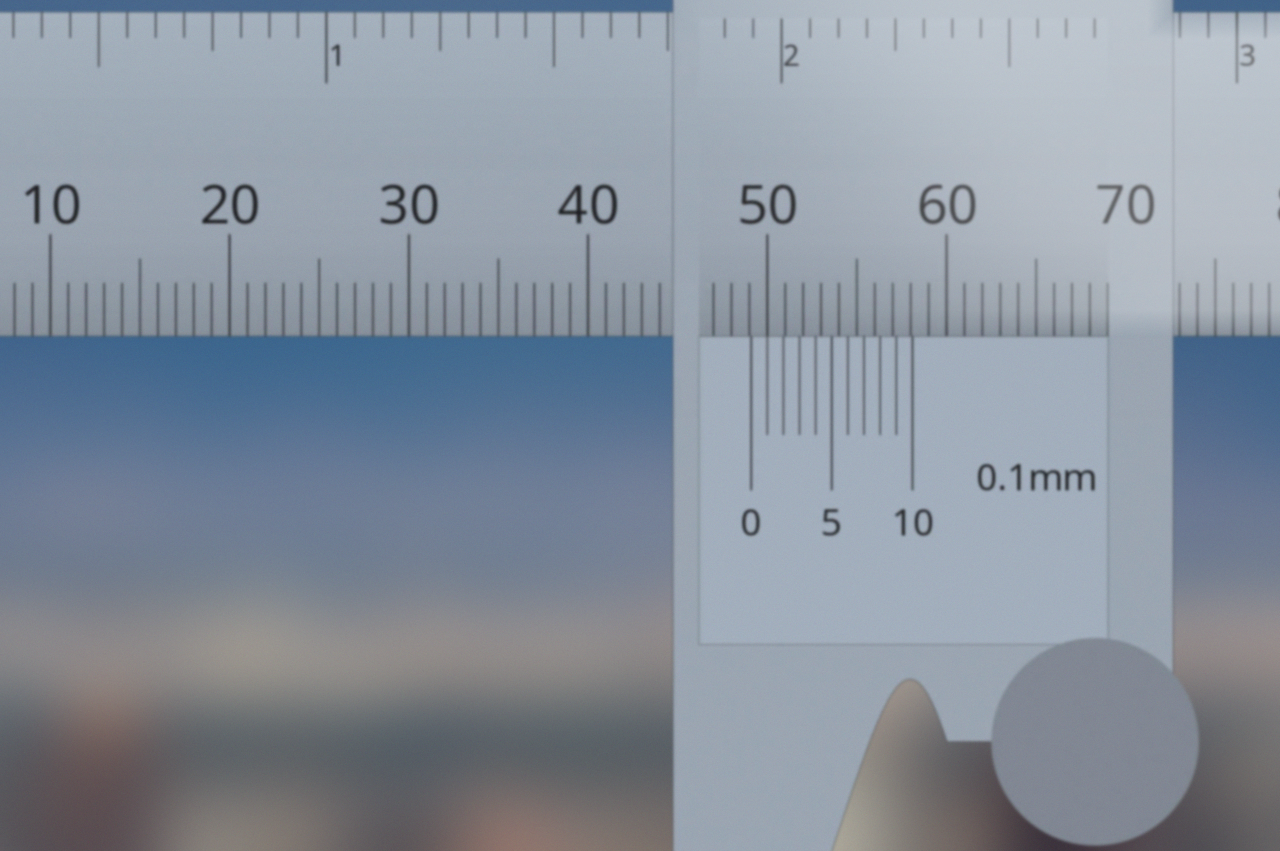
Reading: 49.1,mm
